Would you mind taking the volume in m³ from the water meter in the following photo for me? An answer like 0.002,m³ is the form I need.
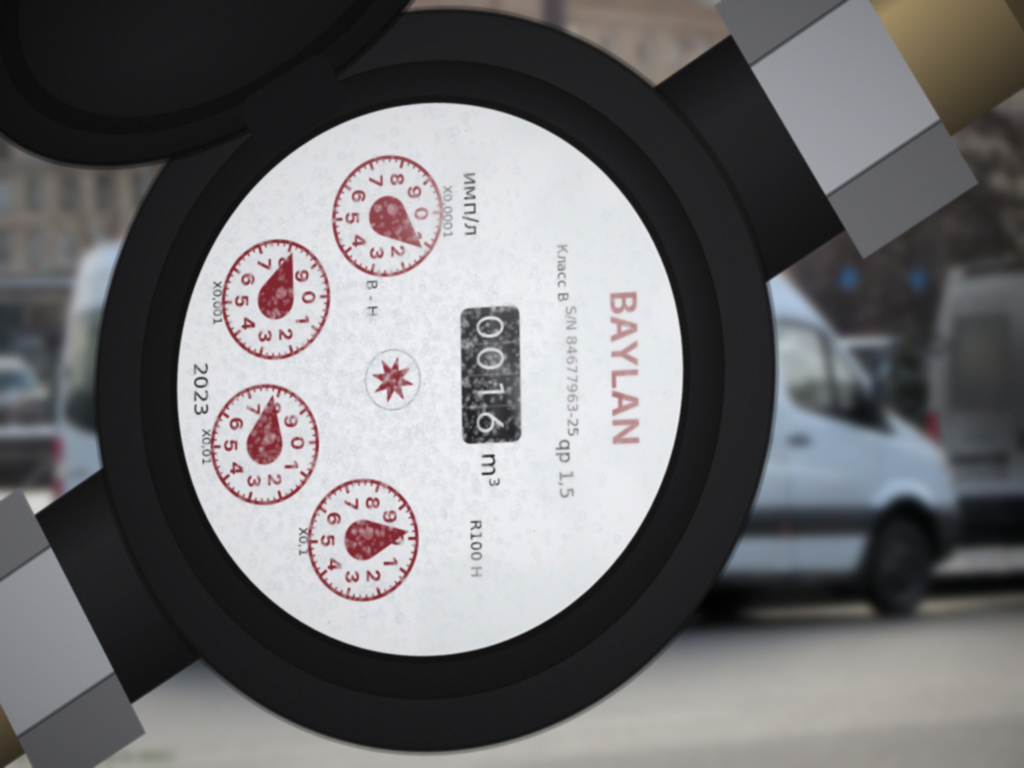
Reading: 15.9781,m³
